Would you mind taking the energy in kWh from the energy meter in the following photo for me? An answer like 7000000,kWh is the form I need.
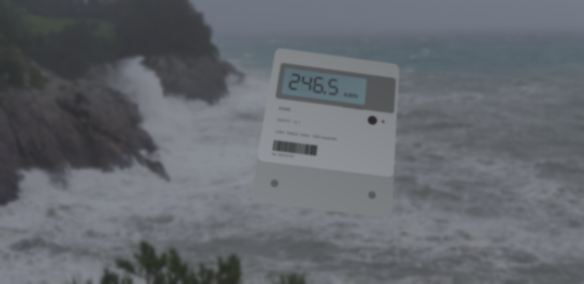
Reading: 246.5,kWh
